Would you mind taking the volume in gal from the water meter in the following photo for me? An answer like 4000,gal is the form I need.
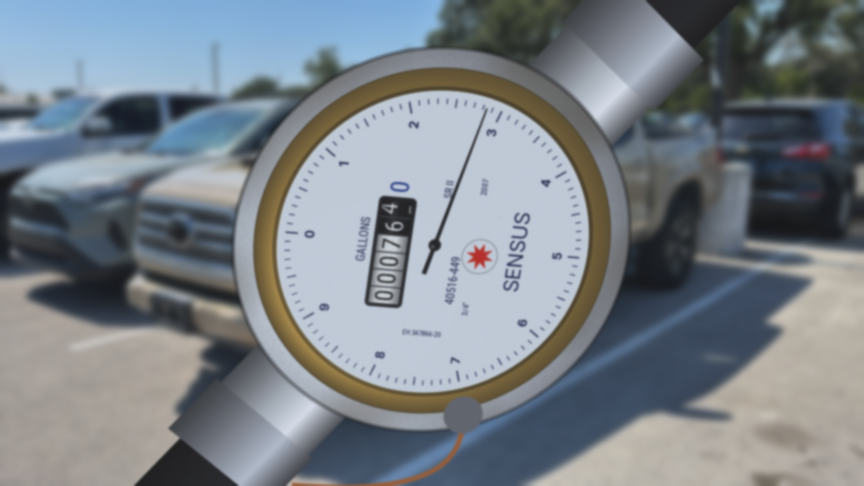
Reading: 7642.8,gal
